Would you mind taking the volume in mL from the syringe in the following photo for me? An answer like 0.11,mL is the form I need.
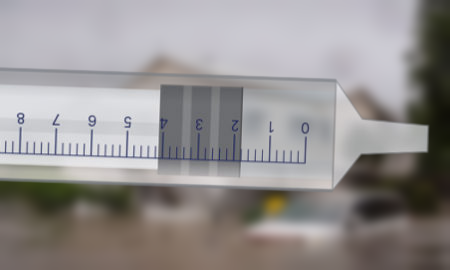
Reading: 1.8,mL
